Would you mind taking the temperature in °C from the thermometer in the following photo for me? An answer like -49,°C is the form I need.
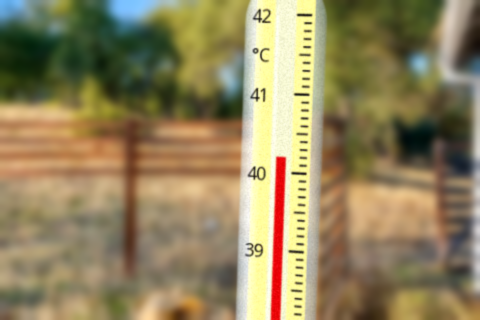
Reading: 40.2,°C
